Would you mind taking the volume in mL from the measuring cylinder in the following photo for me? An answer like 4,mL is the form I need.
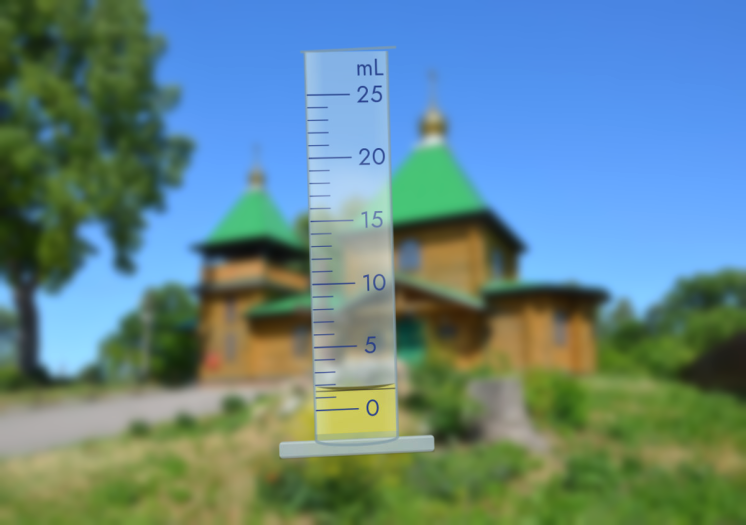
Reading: 1.5,mL
